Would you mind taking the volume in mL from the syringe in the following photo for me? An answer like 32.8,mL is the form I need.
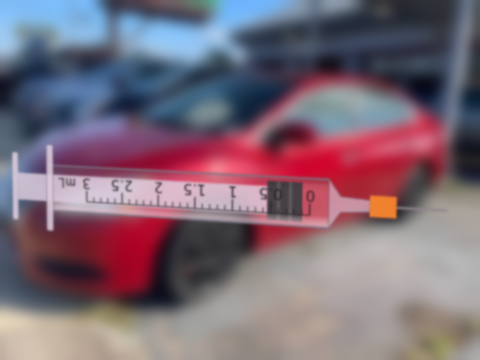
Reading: 0.1,mL
